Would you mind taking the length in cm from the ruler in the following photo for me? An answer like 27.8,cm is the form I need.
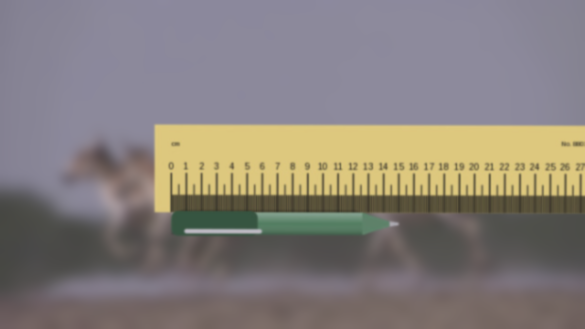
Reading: 15,cm
